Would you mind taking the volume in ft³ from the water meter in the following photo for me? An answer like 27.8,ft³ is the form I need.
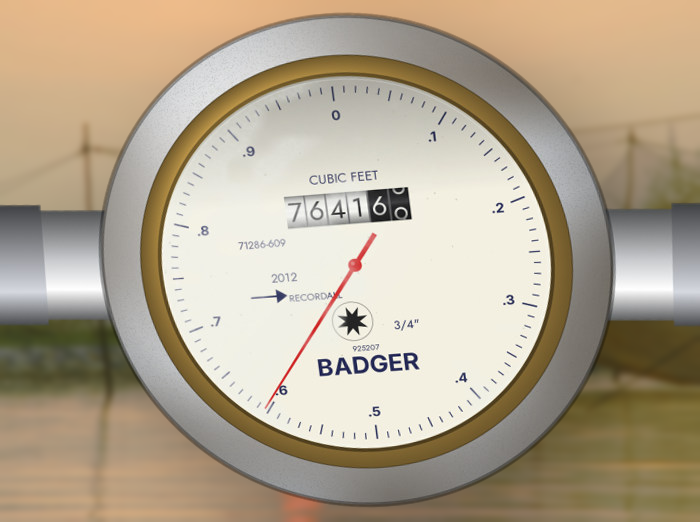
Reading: 764168.60,ft³
